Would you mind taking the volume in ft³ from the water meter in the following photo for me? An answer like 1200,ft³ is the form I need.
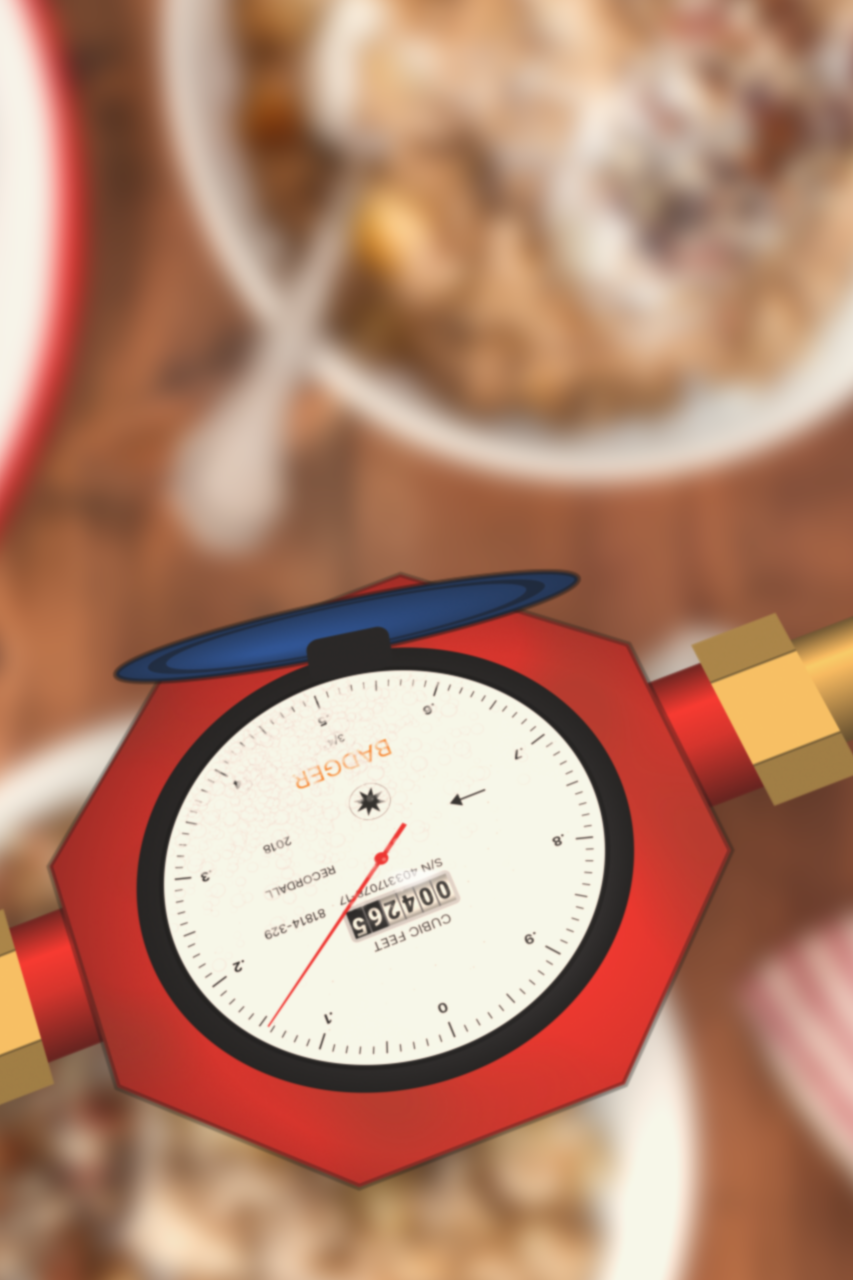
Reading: 4265.14,ft³
